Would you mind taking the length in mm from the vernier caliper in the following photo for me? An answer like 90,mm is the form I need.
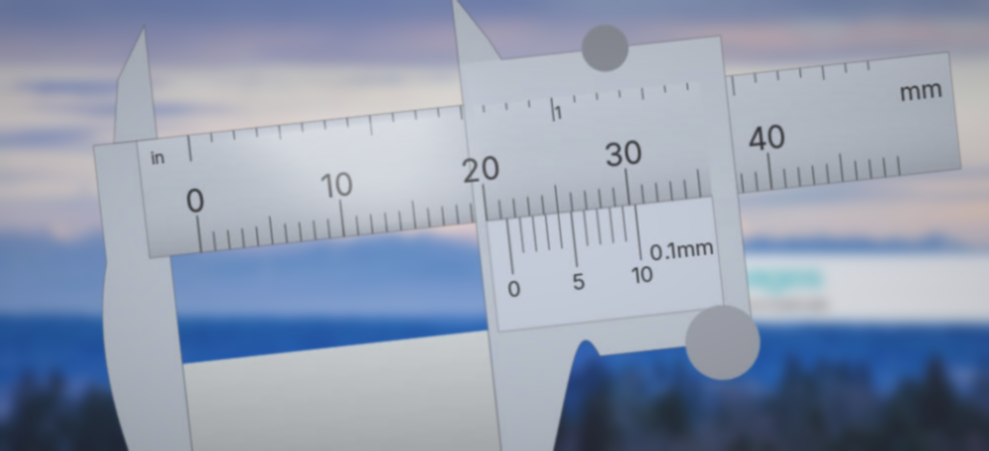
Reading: 21.4,mm
